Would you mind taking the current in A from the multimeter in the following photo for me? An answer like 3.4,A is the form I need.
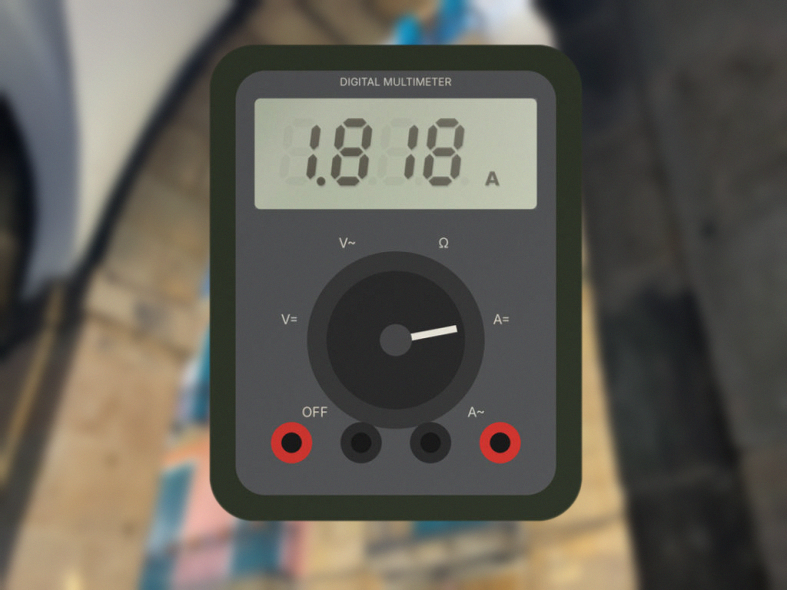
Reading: 1.818,A
